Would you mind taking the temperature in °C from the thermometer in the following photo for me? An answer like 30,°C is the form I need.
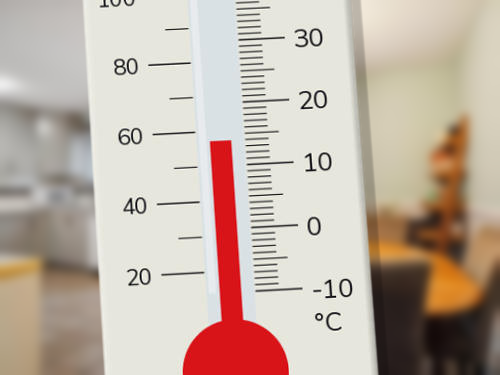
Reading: 14,°C
